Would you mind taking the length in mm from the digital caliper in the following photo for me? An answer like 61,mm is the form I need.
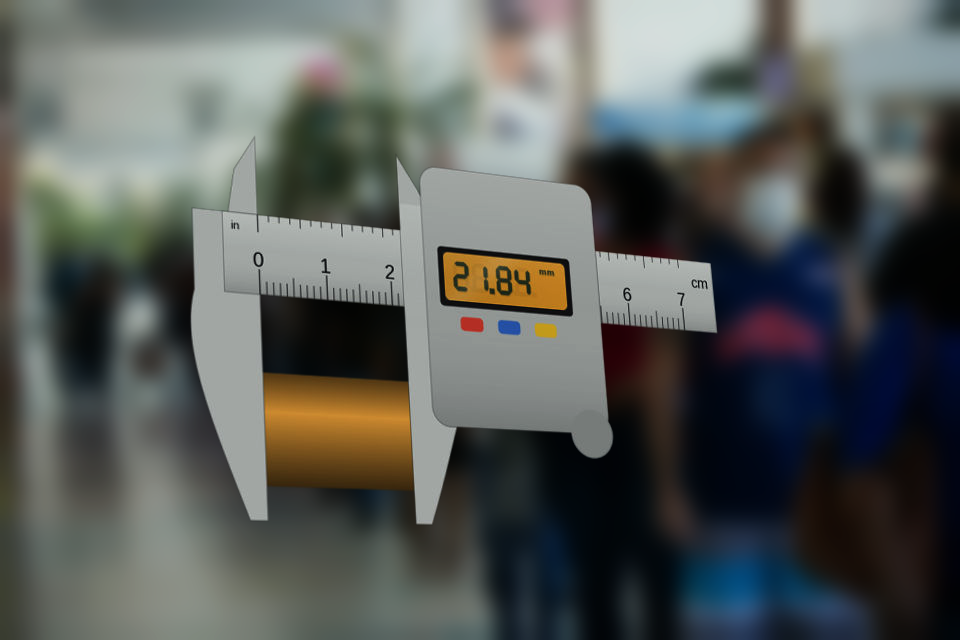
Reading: 21.84,mm
